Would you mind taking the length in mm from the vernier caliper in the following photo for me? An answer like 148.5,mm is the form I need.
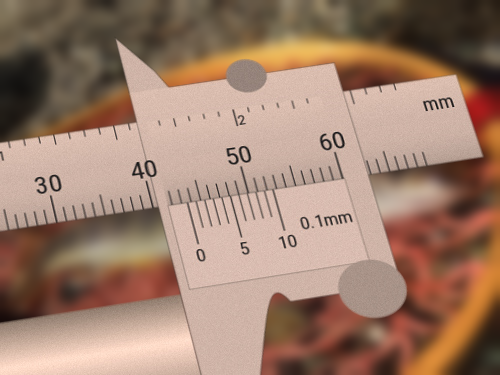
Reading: 43.6,mm
